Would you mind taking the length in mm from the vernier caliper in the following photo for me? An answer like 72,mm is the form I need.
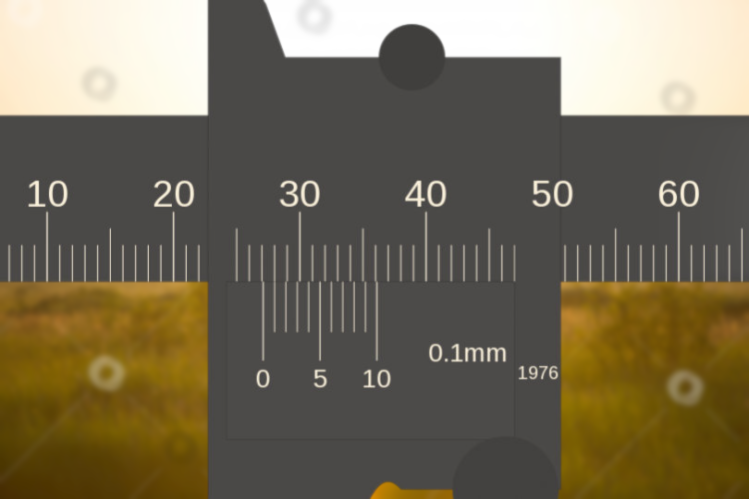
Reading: 27.1,mm
